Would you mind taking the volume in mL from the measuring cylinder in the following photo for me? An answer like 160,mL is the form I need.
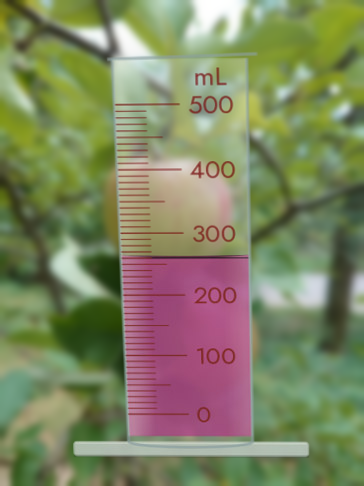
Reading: 260,mL
